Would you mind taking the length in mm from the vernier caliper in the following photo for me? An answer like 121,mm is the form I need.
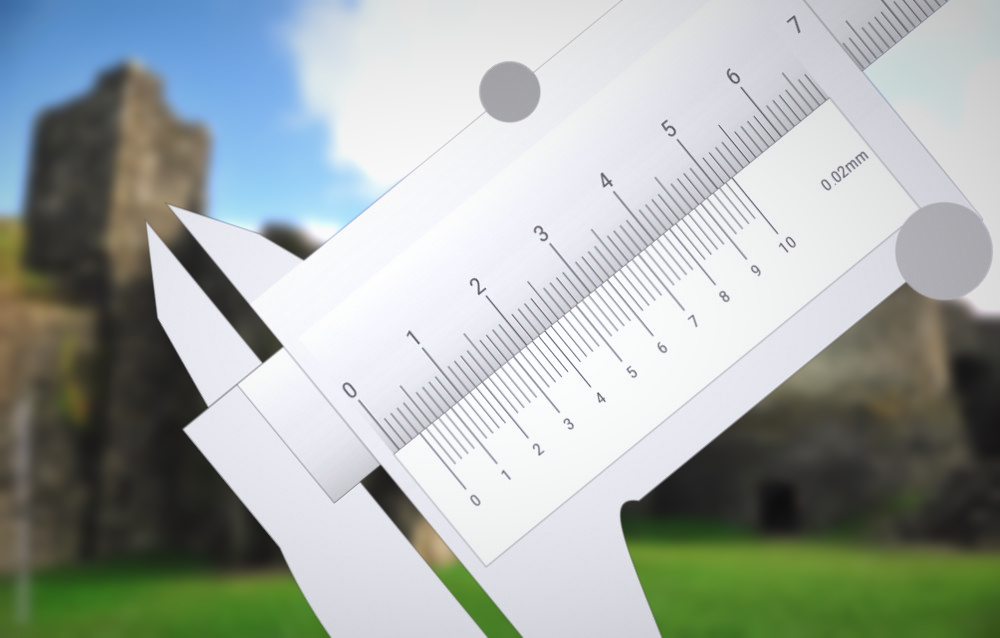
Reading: 3.2,mm
